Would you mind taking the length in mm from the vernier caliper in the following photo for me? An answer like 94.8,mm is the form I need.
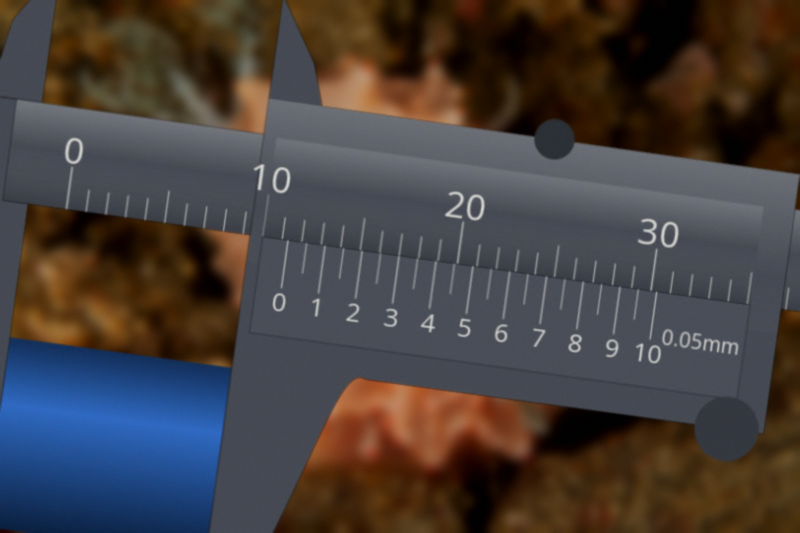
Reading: 11.3,mm
